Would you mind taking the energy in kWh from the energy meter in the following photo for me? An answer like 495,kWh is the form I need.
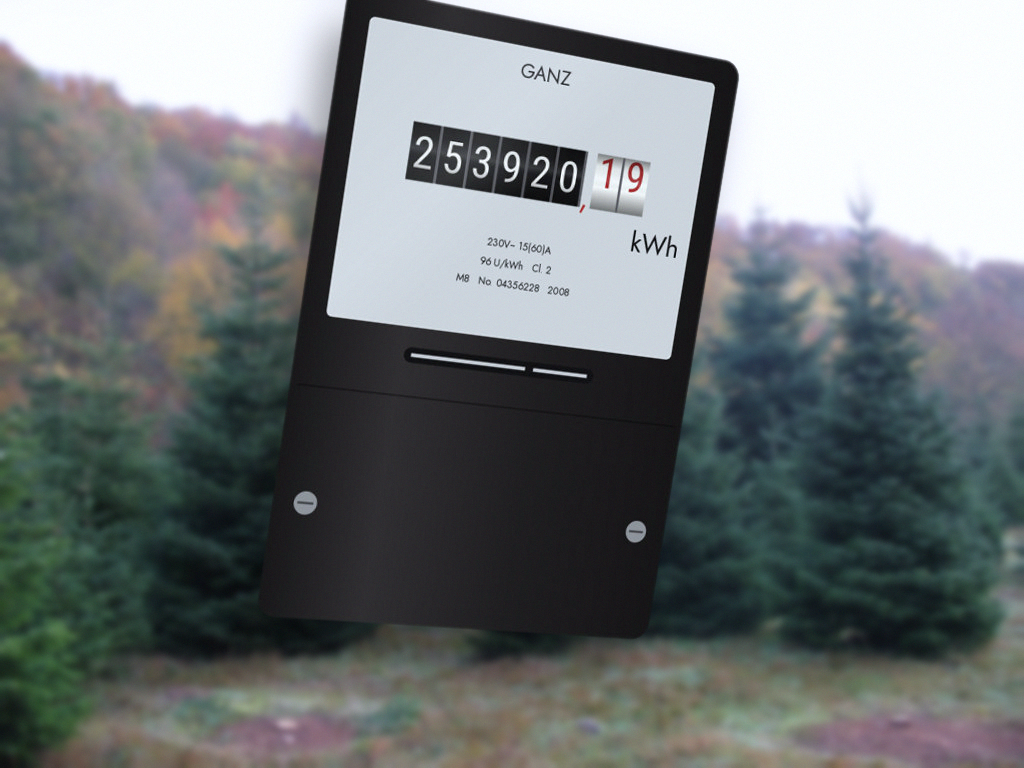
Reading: 253920.19,kWh
